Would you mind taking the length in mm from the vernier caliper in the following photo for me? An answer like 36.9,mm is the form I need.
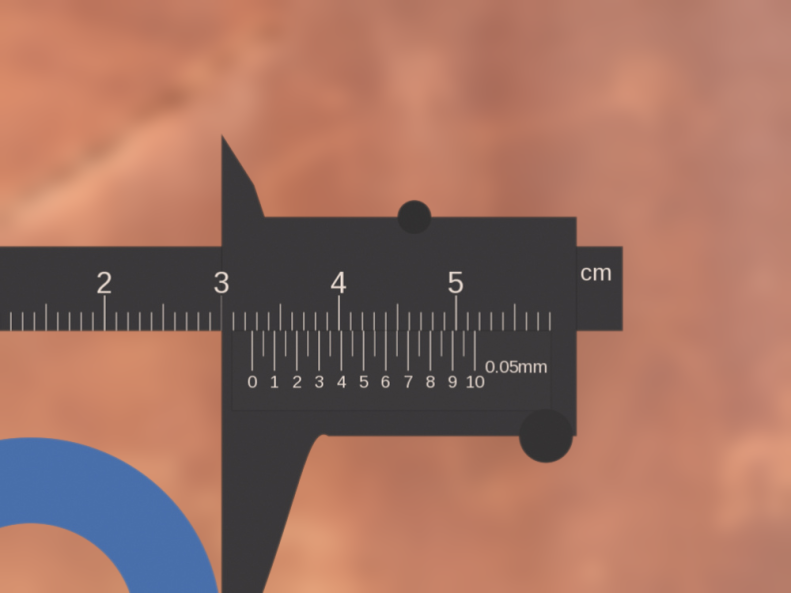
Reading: 32.6,mm
